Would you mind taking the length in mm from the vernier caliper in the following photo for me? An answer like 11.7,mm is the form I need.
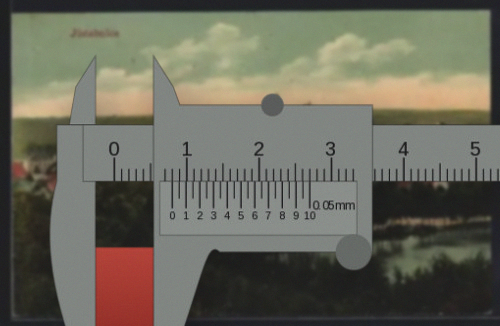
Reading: 8.0,mm
